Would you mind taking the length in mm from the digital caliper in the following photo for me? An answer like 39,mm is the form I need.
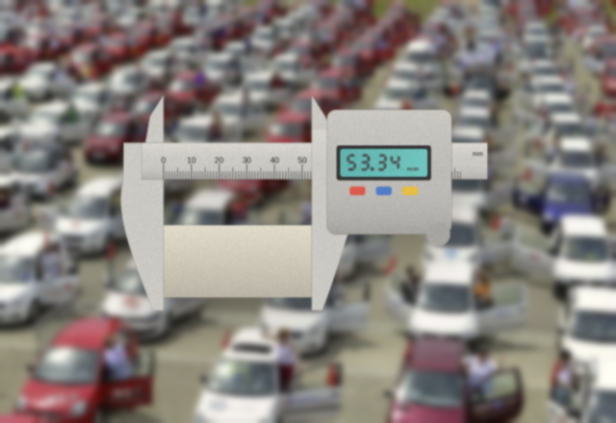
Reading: 53.34,mm
